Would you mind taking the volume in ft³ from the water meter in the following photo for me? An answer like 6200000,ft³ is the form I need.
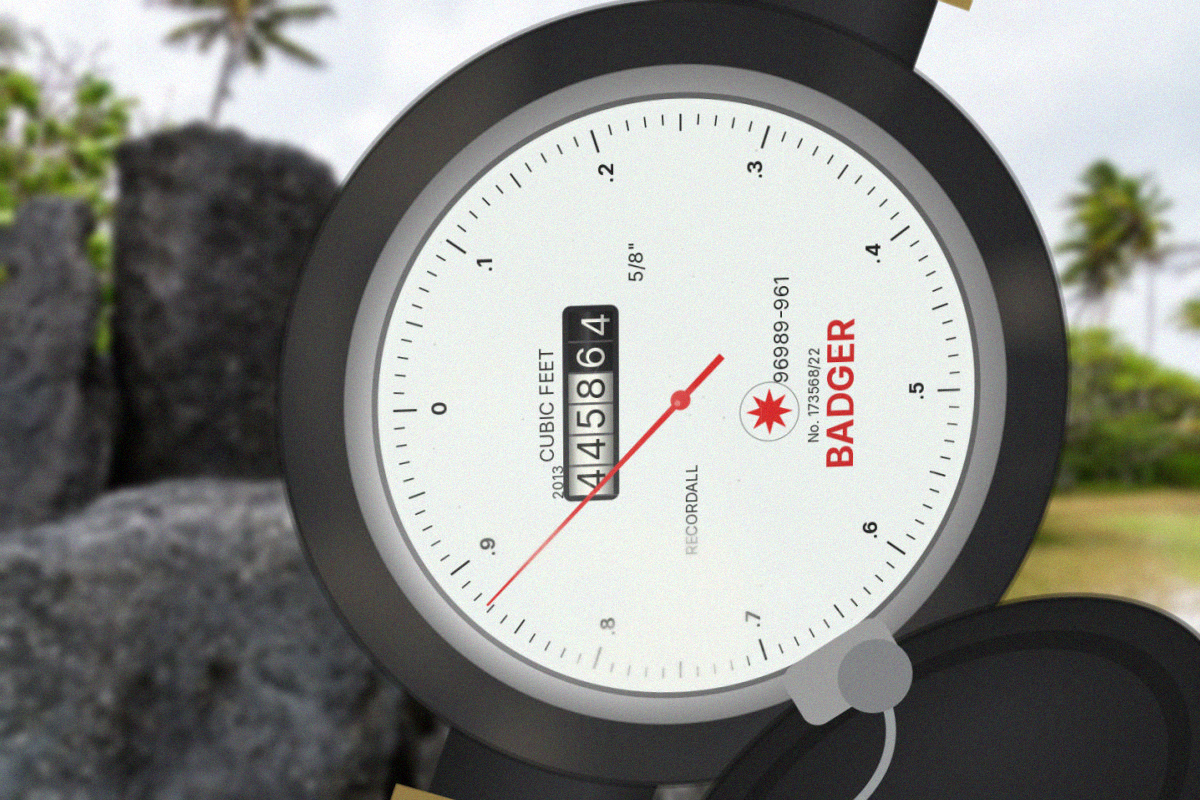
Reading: 445863.87,ft³
